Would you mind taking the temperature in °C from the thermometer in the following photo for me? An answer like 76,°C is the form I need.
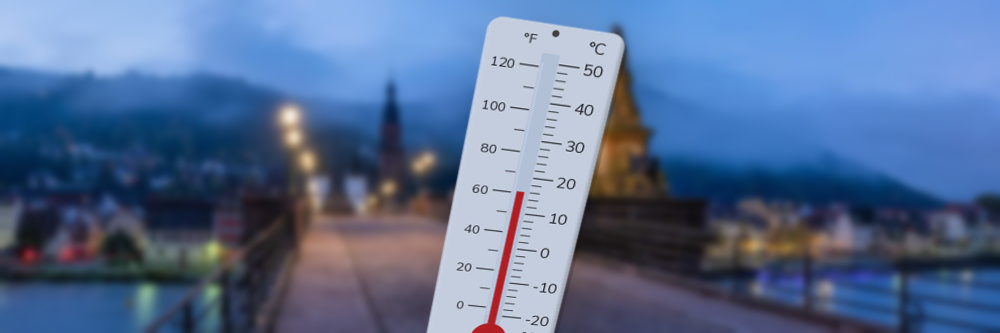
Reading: 16,°C
